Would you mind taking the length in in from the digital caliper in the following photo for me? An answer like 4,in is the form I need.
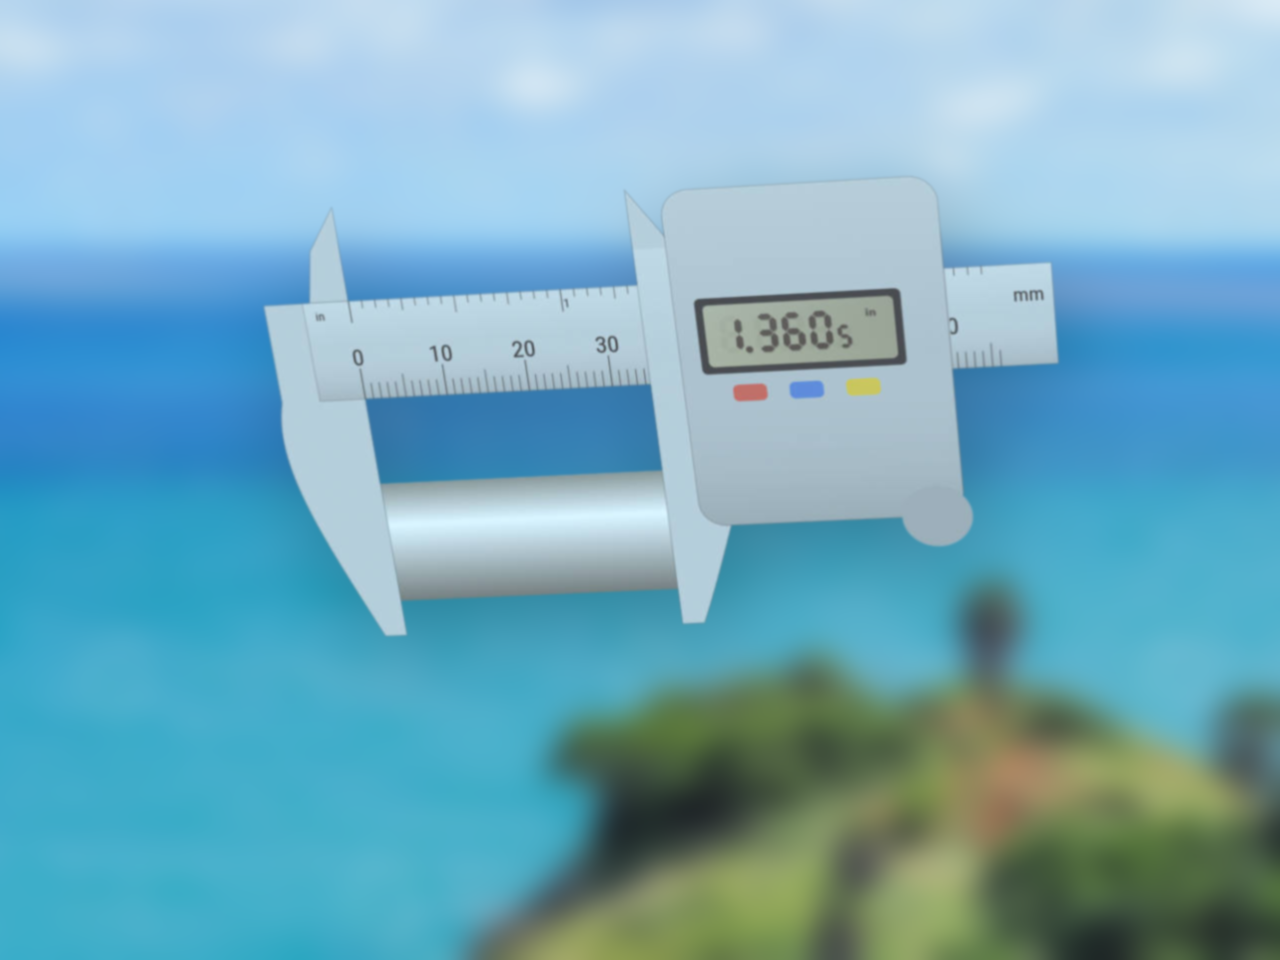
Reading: 1.3605,in
